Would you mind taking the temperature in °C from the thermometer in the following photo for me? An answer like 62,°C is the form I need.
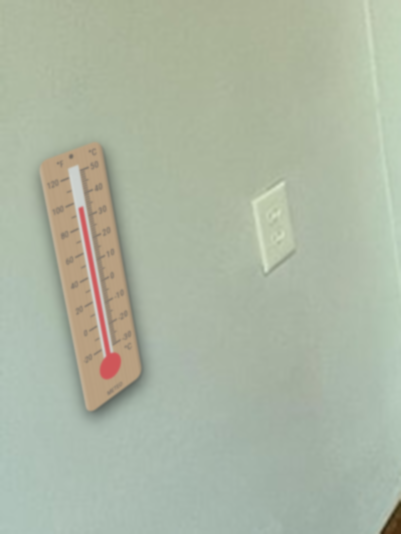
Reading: 35,°C
